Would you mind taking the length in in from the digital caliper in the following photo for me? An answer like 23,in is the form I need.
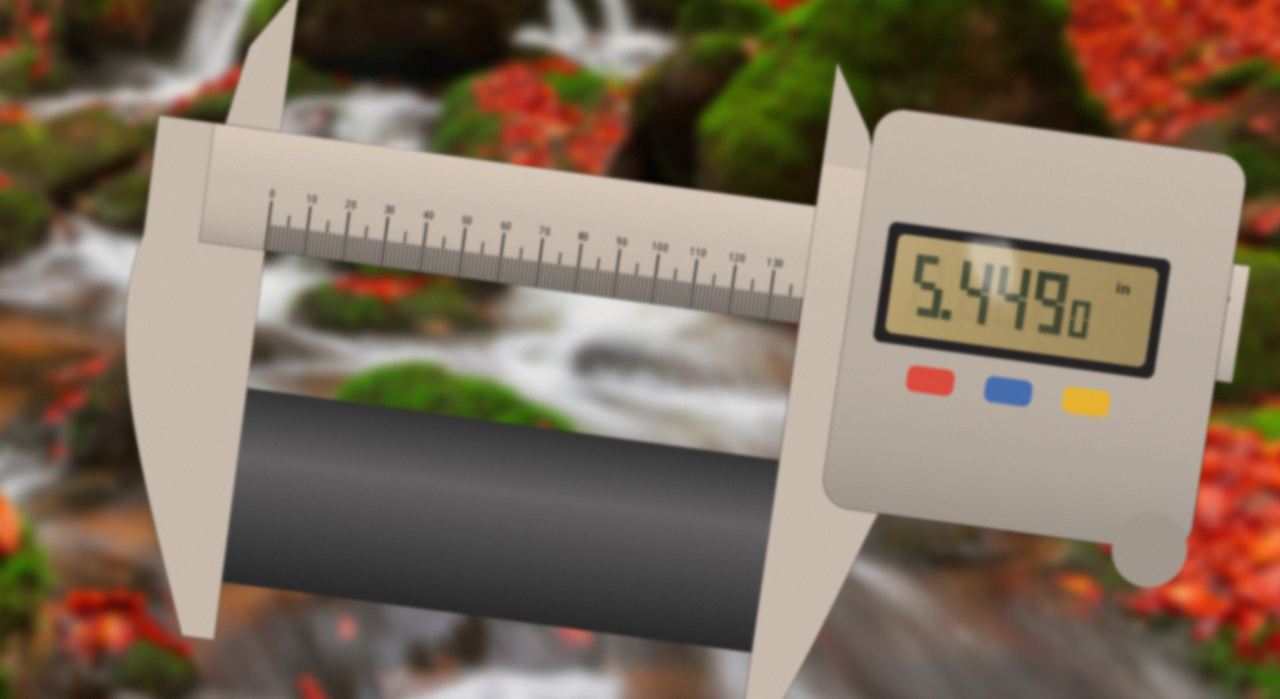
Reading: 5.4490,in
